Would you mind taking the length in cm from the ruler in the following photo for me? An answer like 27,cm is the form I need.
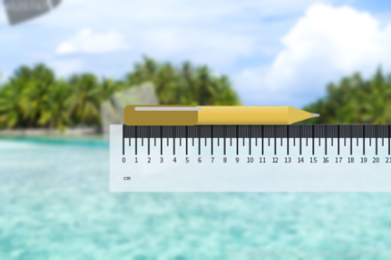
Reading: 15.5,cm
